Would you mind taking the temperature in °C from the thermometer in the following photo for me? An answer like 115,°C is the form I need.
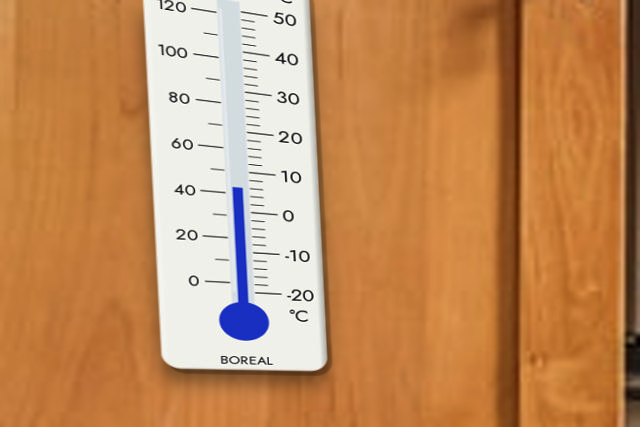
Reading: 6,°C
